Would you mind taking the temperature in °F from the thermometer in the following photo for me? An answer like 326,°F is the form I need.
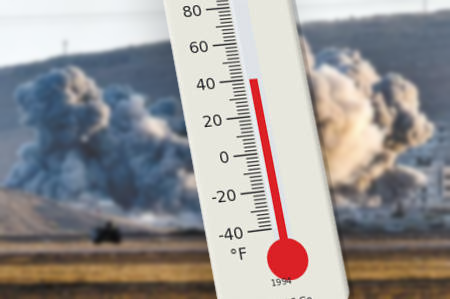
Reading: 40,°F
